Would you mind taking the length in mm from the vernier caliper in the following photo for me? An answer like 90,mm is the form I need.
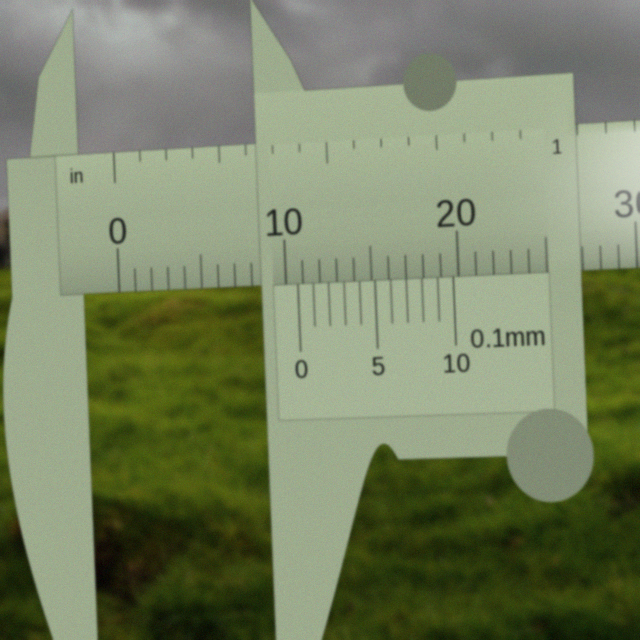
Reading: 10.7,mm
